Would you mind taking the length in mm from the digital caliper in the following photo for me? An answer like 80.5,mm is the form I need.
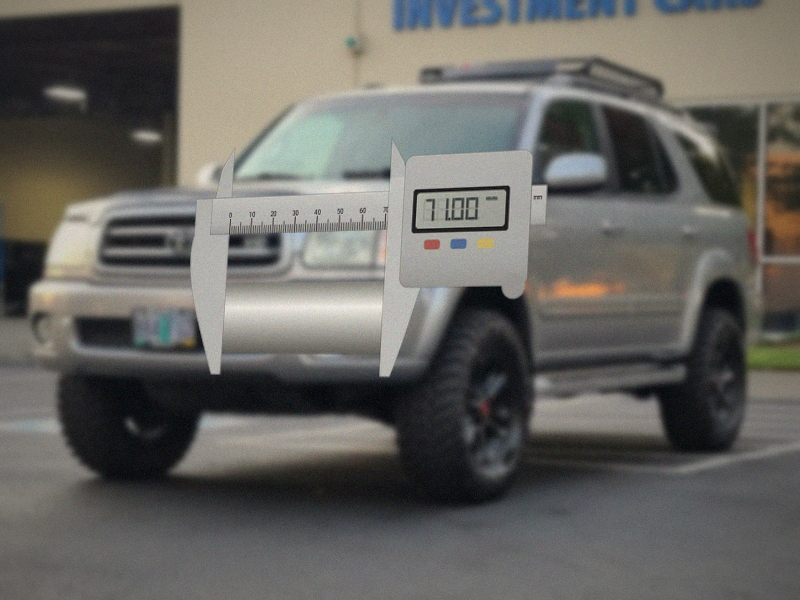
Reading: 71.00,mm
